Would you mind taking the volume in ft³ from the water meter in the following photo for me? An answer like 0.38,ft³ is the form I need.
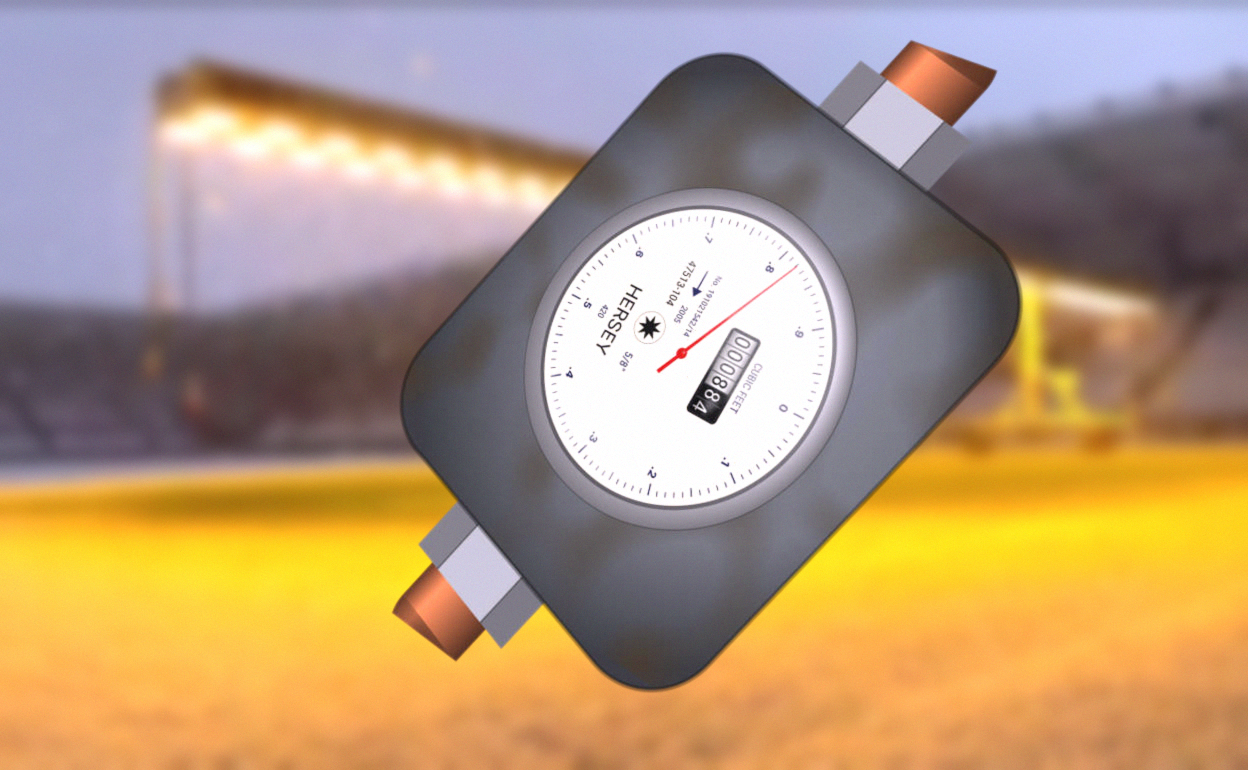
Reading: 883.82,ft³
